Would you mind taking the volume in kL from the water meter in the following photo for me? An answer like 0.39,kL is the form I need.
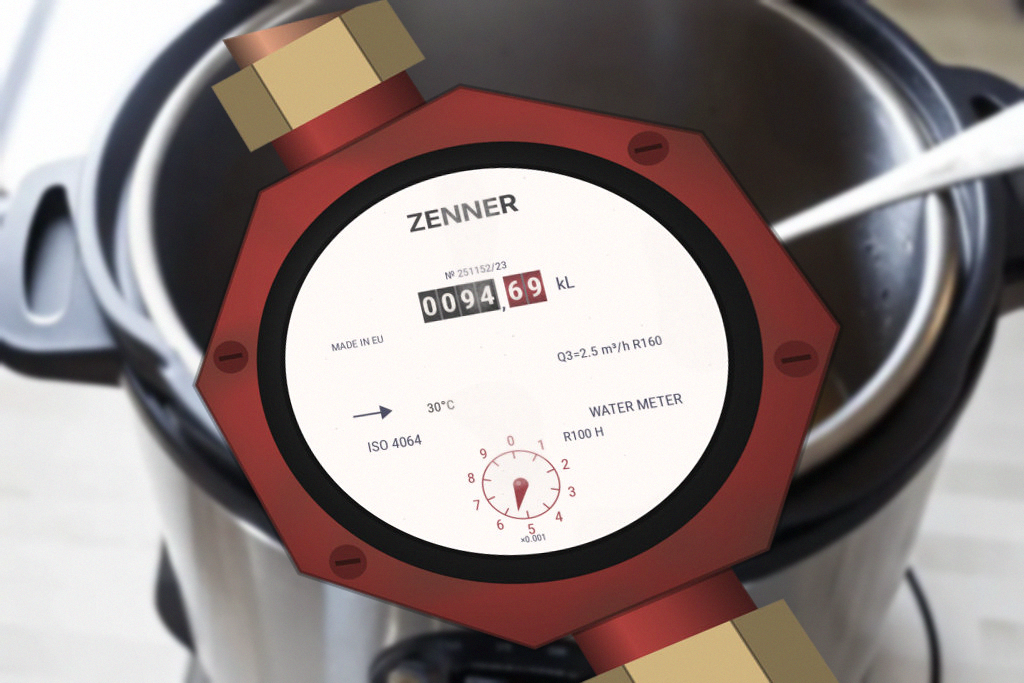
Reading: 94.695,kL
